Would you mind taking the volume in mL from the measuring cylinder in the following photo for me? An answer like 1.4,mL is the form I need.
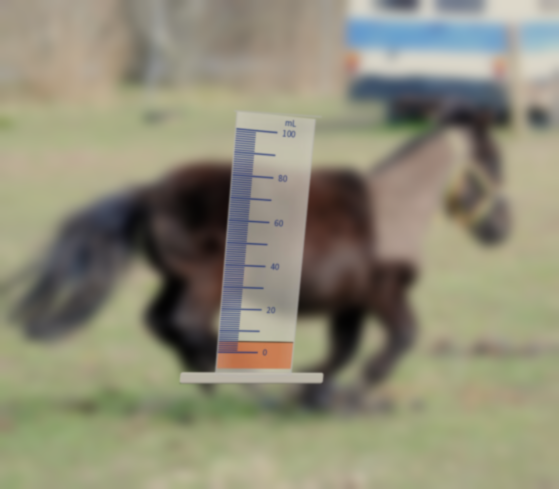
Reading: 5,mL
